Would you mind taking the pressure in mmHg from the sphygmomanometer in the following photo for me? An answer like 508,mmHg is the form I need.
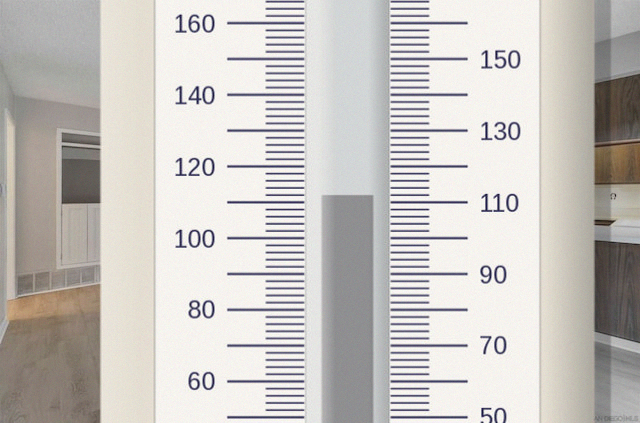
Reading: 112,mmHg
